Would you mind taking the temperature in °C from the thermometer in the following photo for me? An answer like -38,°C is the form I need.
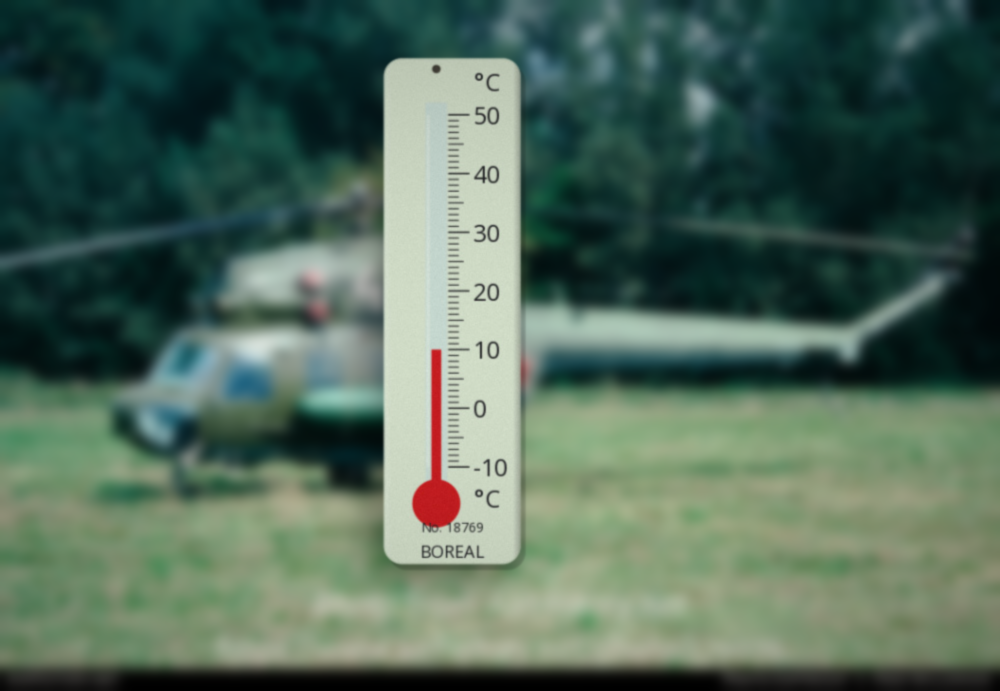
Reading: 10,°C
